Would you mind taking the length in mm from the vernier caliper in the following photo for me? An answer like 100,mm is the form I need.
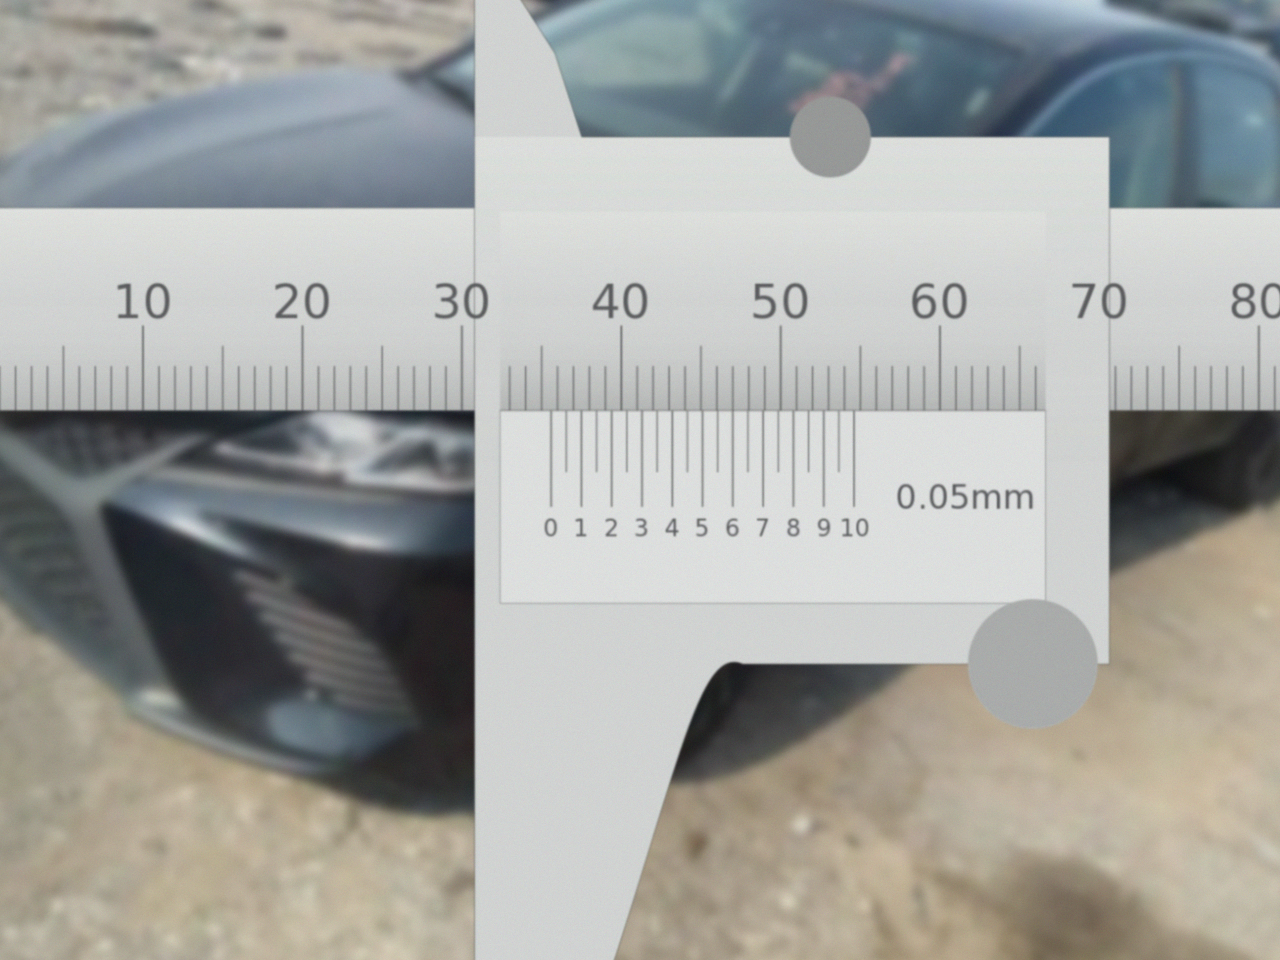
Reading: 35.6,mm
